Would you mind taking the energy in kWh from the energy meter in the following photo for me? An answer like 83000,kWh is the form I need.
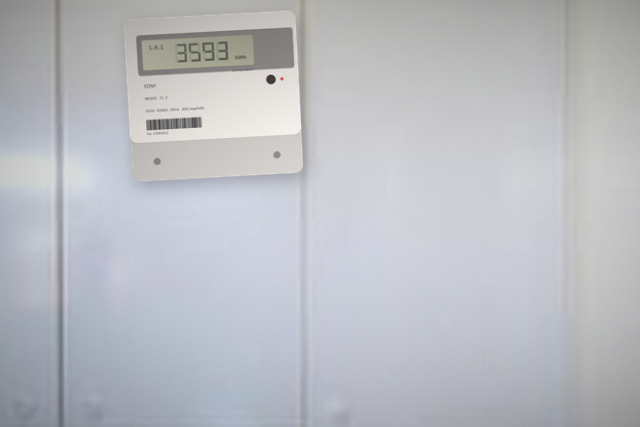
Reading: 3593,kWh
